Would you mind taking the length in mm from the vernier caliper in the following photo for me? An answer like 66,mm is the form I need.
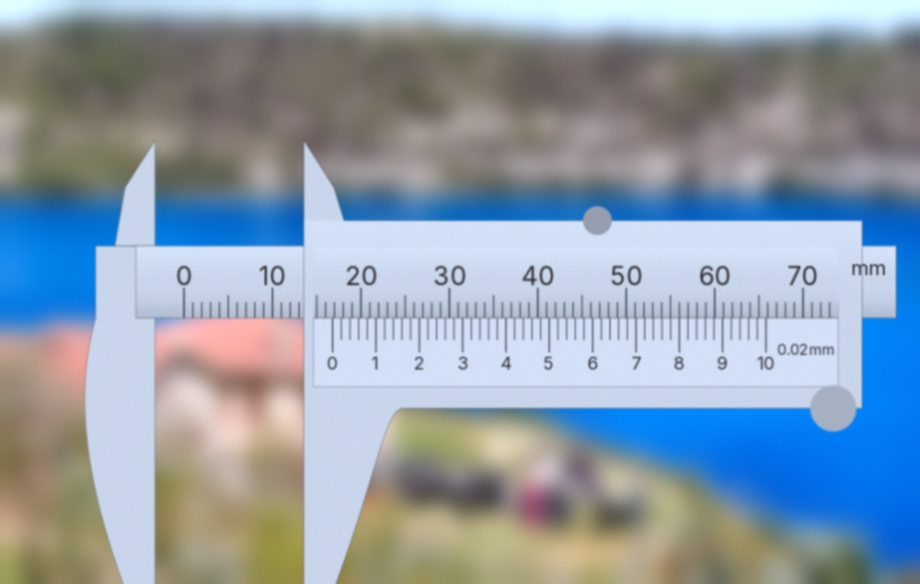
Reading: 16.8,mm
